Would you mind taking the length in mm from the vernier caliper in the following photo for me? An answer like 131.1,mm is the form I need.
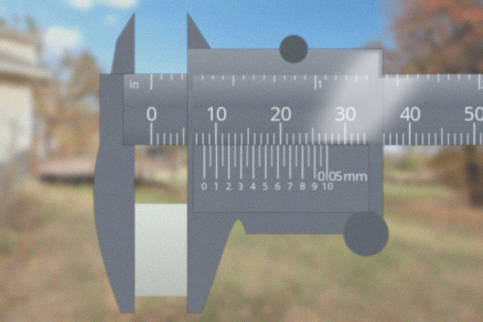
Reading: 8.2,mm
